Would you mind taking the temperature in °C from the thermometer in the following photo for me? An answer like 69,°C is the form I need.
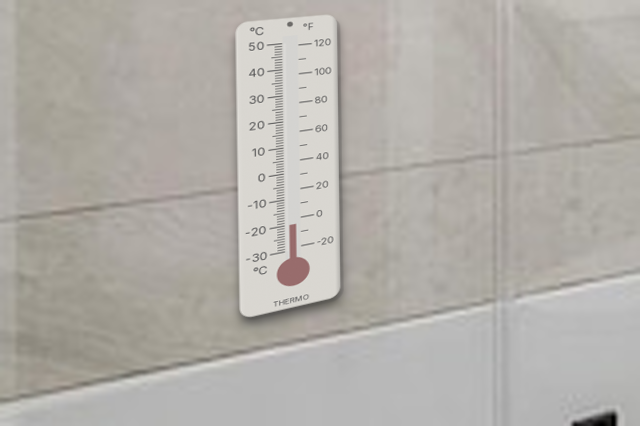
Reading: -20,°C
